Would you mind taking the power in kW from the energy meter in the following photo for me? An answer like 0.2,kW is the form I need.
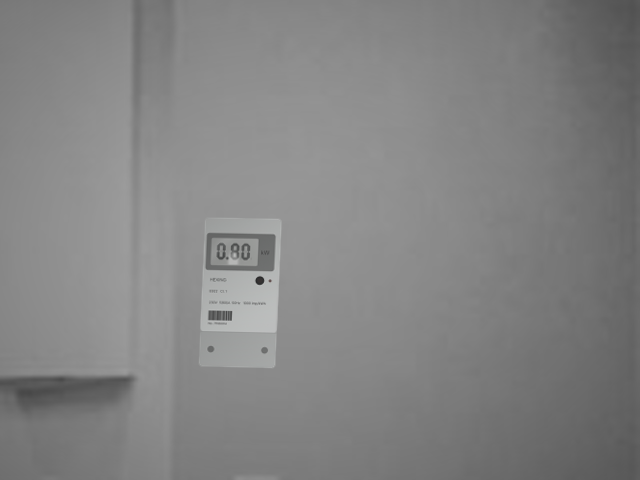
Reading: 0.80,kW
